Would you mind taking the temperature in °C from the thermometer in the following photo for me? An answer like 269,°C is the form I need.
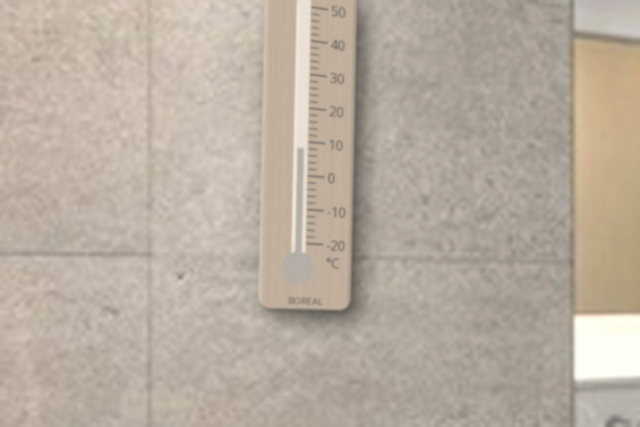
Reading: 8,°C
